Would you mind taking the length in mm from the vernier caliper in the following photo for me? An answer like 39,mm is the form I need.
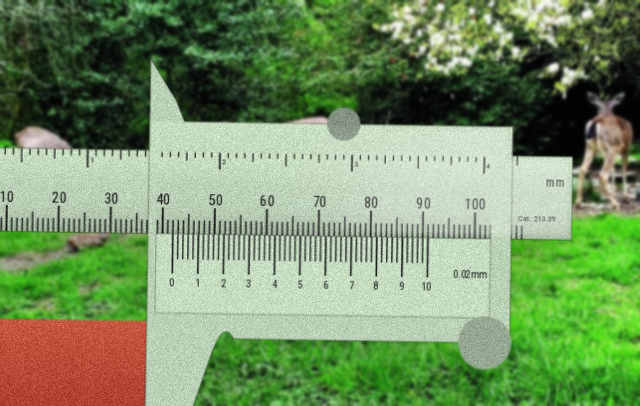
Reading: 42.0,mm
